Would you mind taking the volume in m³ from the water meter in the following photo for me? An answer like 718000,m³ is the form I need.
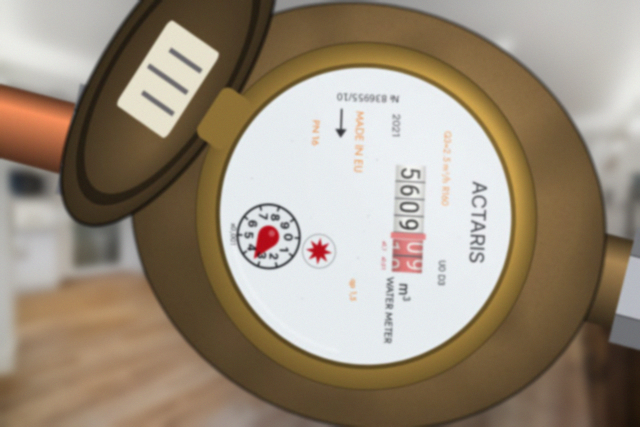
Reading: 5609.093,m³
